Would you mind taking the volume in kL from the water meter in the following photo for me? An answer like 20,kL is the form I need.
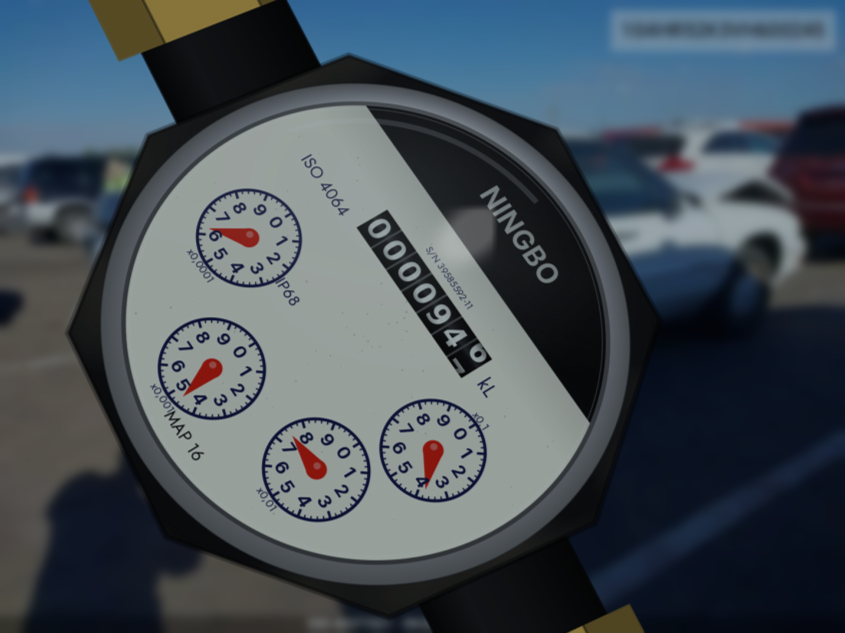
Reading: 946.3746,kL
